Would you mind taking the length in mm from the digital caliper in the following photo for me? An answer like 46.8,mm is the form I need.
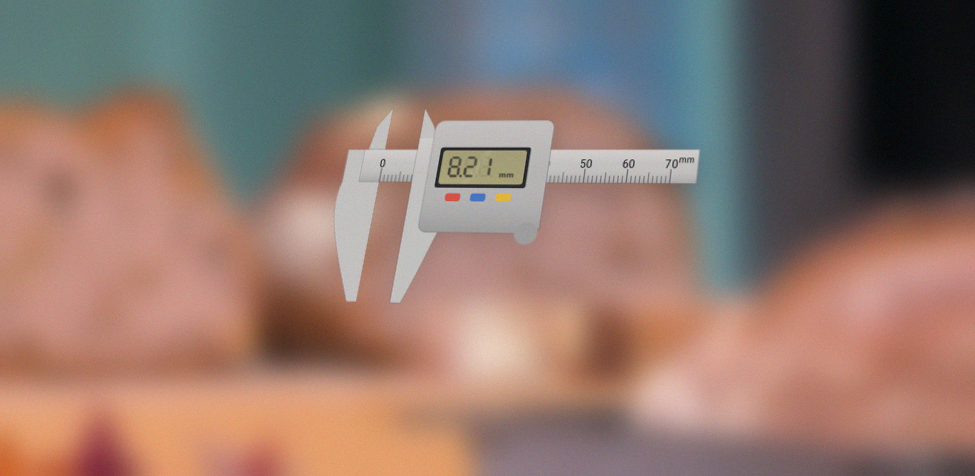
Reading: 8.21,mm
